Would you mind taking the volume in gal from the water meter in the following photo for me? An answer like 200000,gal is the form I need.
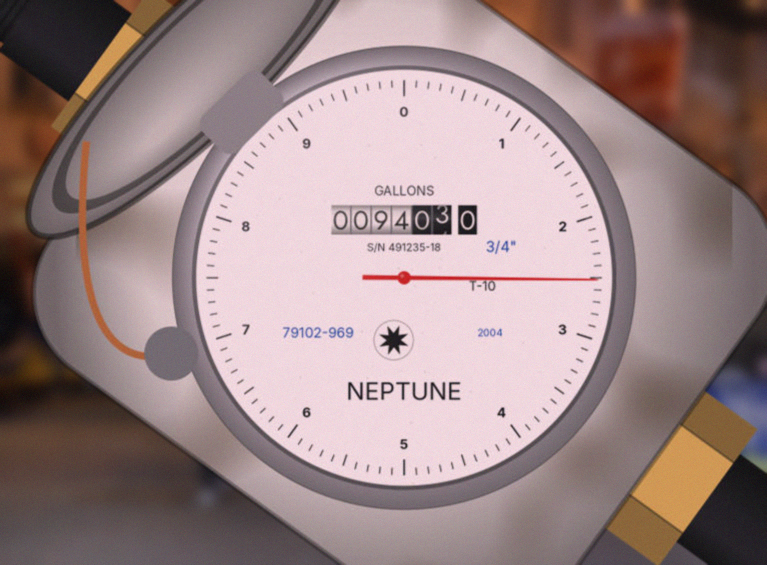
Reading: 94032.5,gal
